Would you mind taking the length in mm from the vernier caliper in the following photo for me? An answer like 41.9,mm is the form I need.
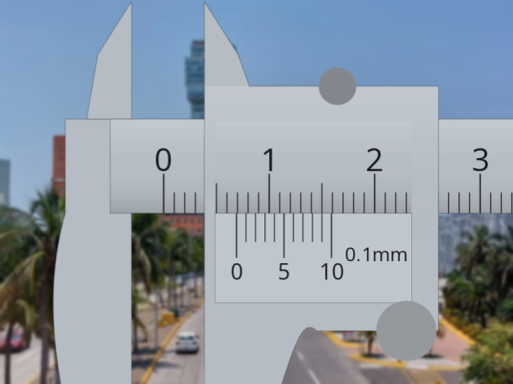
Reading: 6.9,mm
